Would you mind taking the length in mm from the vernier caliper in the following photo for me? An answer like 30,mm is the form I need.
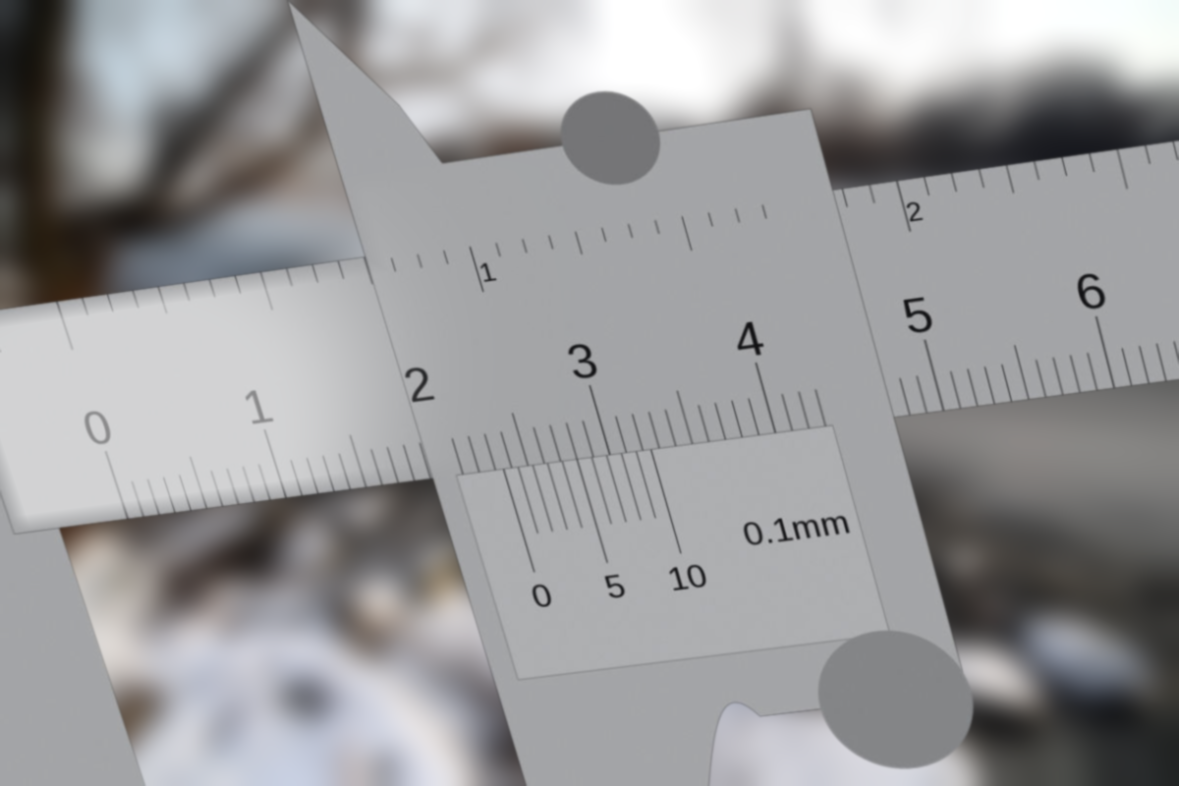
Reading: 23.5,mm
